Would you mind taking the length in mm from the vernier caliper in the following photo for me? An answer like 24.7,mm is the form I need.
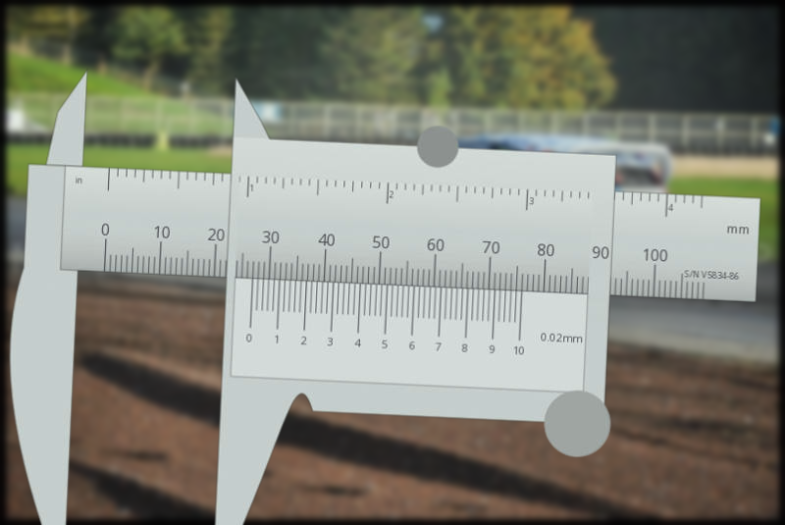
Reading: 27.0,mm
